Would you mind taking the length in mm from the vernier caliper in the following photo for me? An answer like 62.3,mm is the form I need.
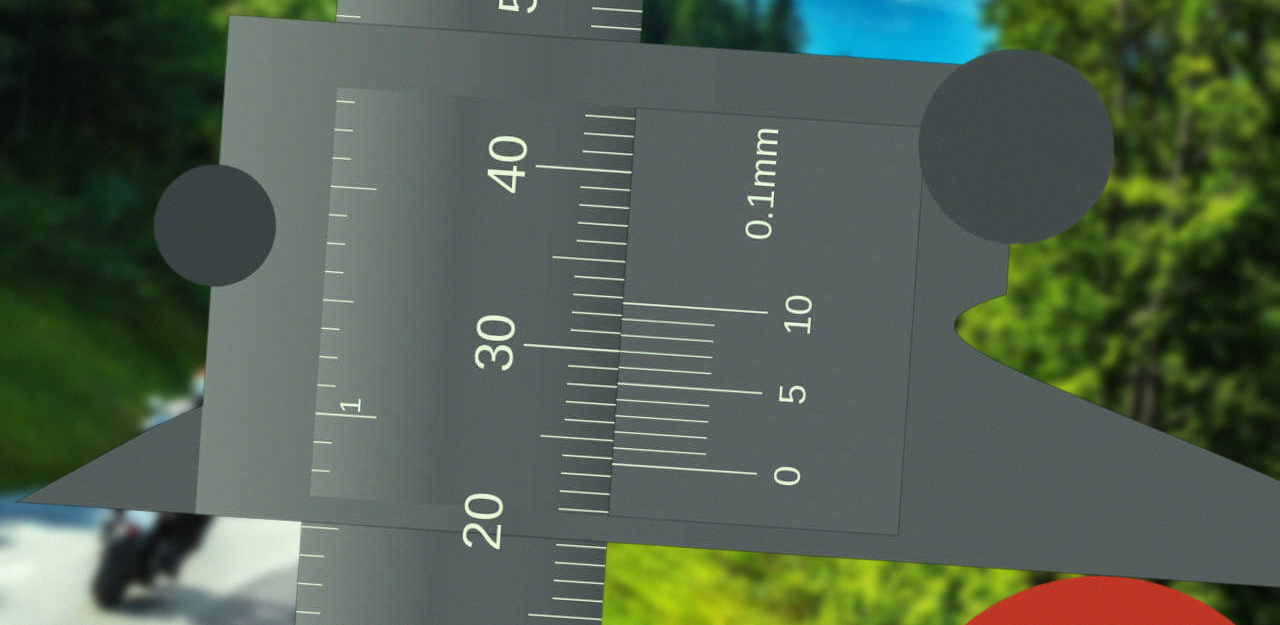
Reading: 23.7,mm
